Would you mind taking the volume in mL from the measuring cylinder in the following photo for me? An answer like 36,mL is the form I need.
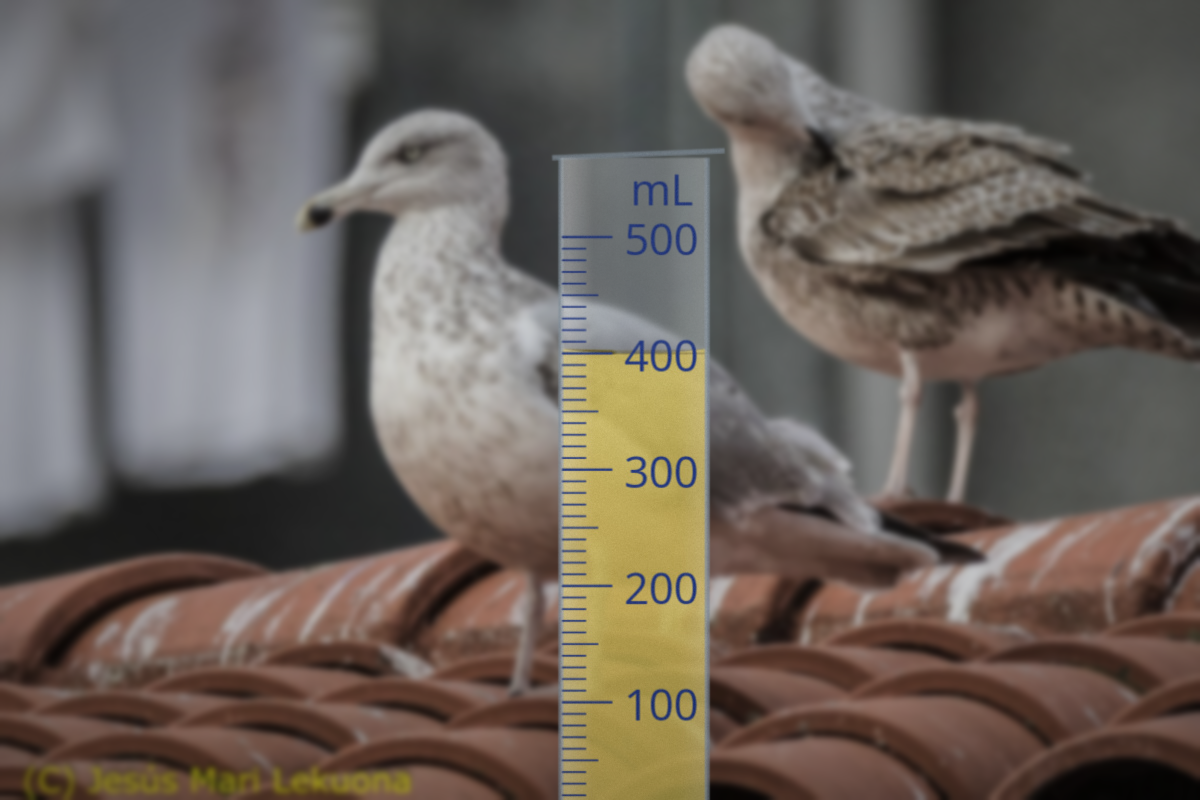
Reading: 400,mL
